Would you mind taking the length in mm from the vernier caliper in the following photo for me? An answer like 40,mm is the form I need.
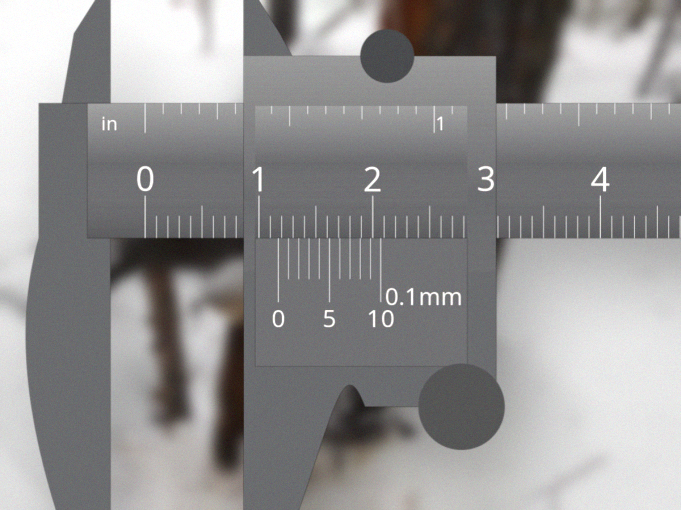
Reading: 11.7,mm
